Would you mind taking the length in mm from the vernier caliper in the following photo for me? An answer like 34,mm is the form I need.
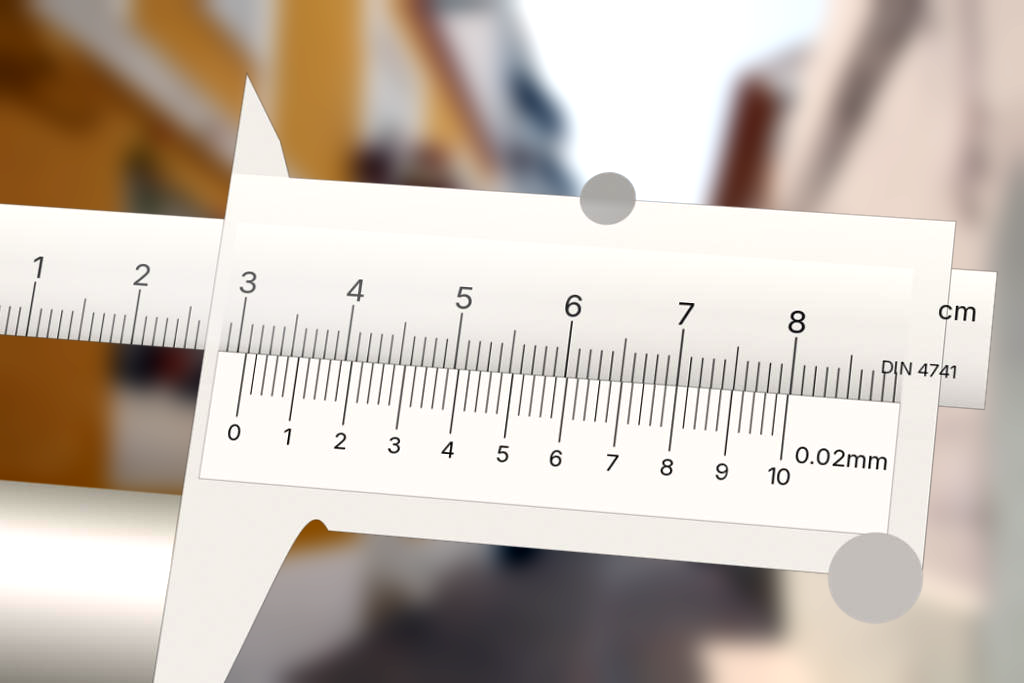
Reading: 30.8,mm
